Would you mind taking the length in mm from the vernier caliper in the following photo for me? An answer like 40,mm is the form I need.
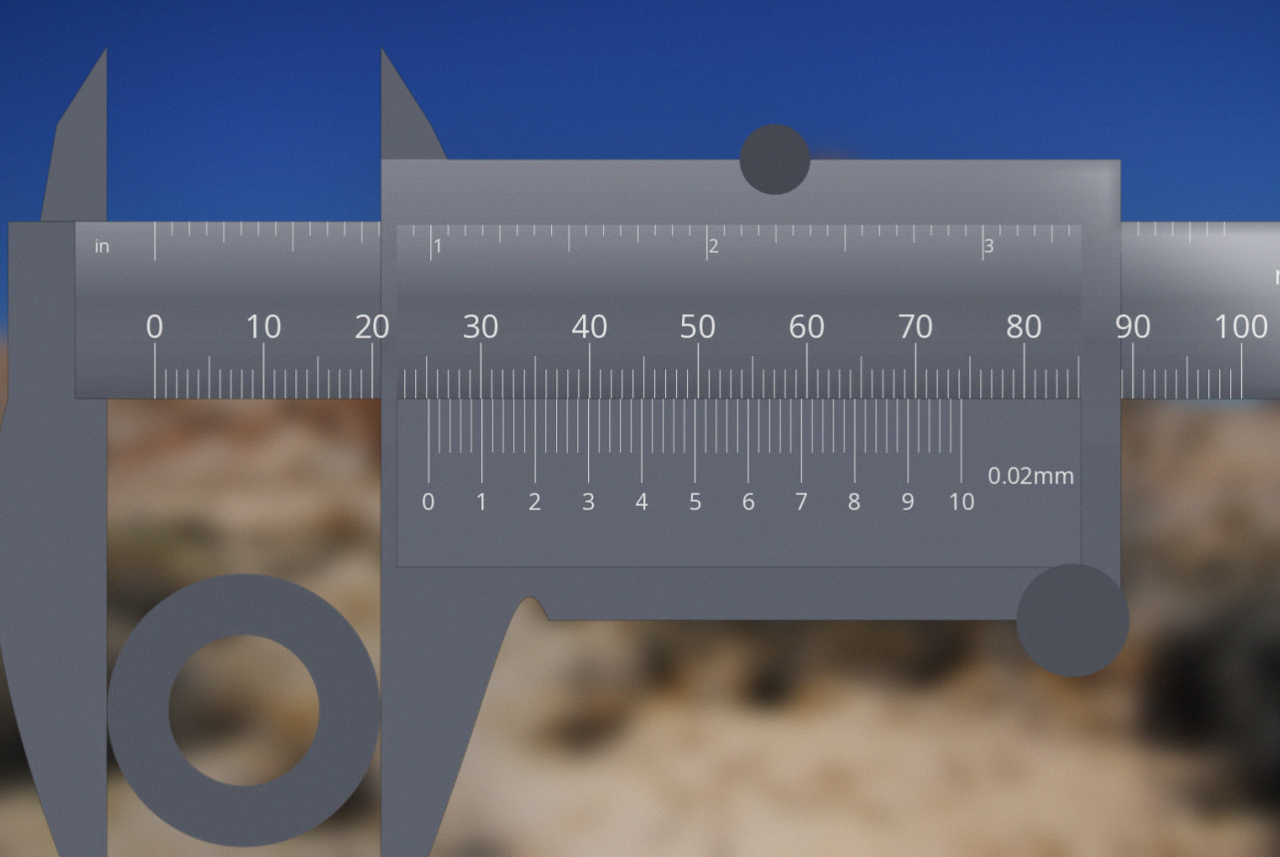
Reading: 25.2,mm
